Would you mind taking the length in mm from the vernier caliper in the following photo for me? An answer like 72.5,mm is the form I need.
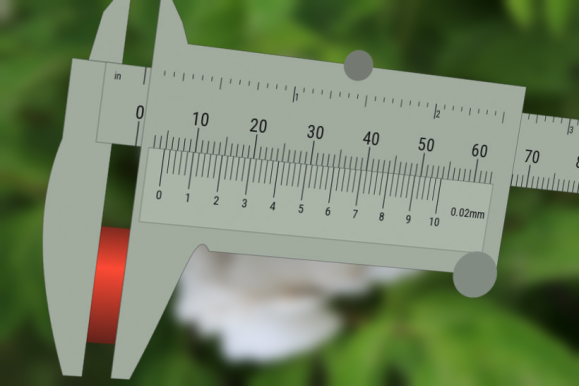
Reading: 4.8,mm
